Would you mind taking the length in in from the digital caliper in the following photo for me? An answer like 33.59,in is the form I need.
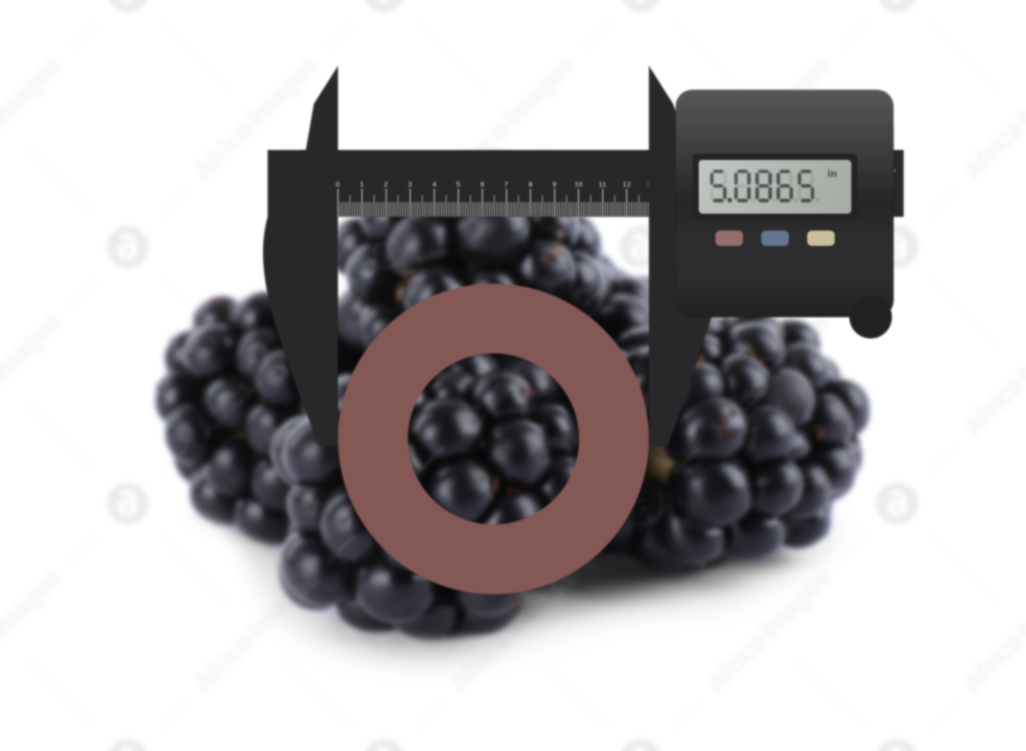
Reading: 5.0865,in
